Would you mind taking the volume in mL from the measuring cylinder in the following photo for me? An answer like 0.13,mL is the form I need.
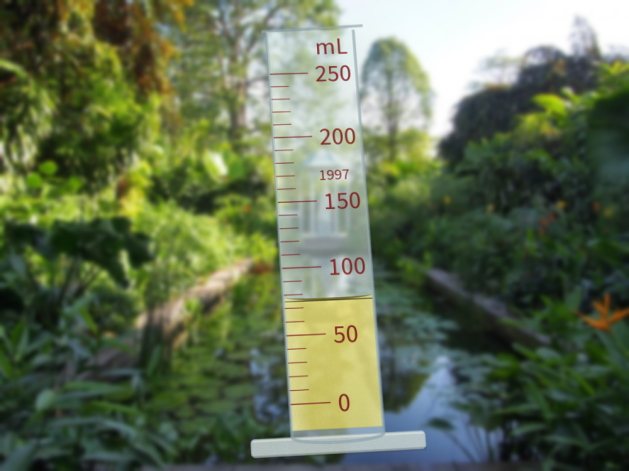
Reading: 75,mL
